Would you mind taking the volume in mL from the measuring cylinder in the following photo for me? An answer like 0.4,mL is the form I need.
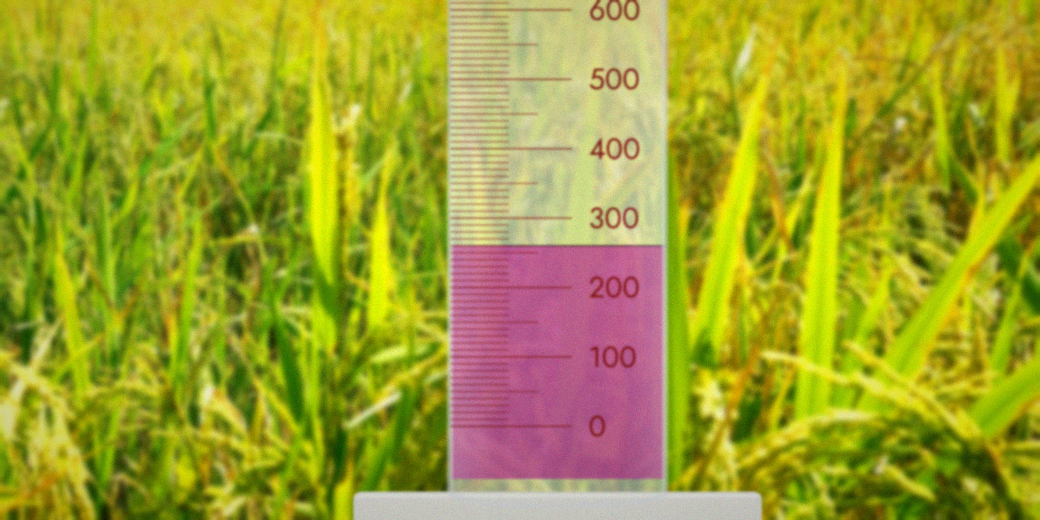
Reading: 260,mL
